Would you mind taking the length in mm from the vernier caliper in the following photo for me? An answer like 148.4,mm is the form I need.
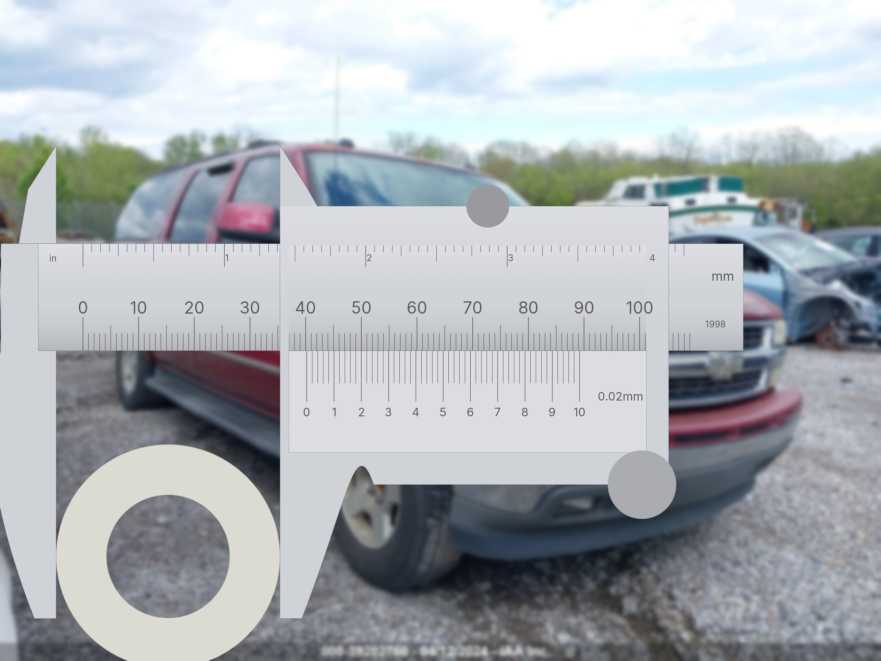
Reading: 40.2,mm
